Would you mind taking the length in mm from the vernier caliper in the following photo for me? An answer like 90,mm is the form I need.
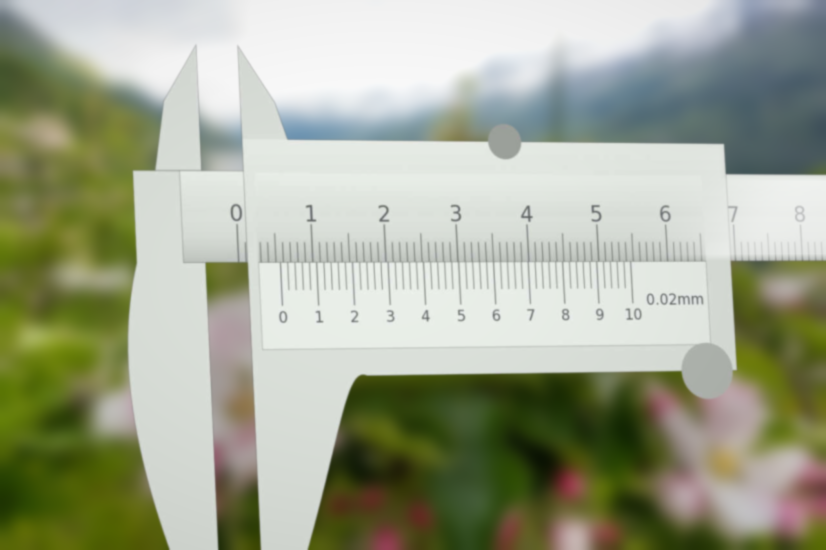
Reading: 5.6,mm
